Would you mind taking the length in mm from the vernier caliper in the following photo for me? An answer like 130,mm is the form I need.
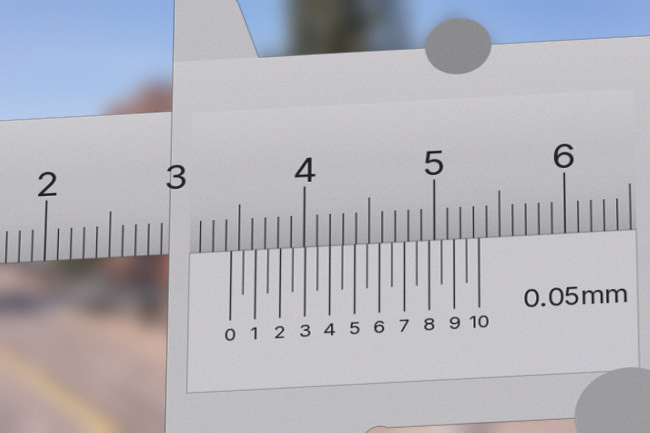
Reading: 34.4,mm
